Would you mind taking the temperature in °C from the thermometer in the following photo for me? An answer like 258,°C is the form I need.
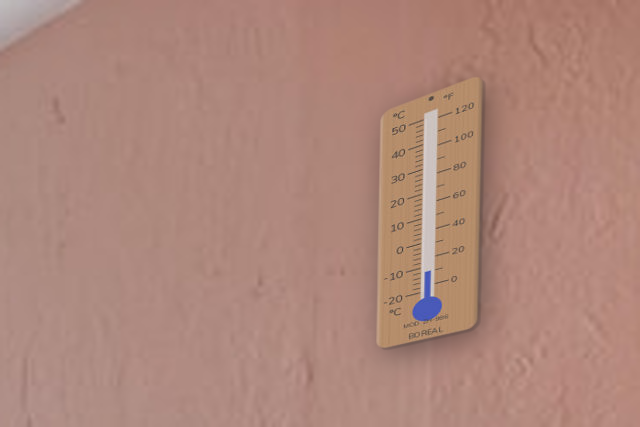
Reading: -12,°C
